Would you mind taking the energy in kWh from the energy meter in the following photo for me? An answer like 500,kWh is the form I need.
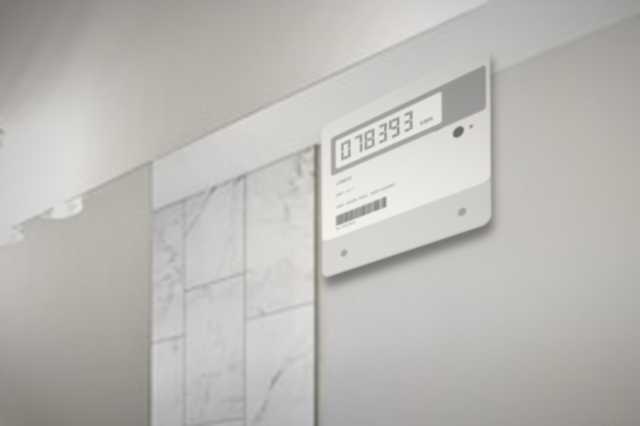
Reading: 78393,kWh
